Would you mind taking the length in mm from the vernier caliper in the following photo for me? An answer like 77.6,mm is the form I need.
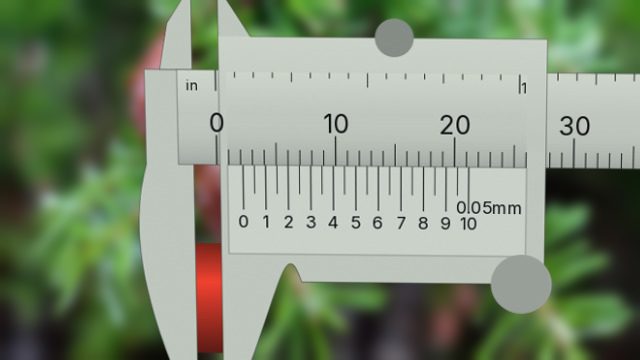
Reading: 2.2,mm
